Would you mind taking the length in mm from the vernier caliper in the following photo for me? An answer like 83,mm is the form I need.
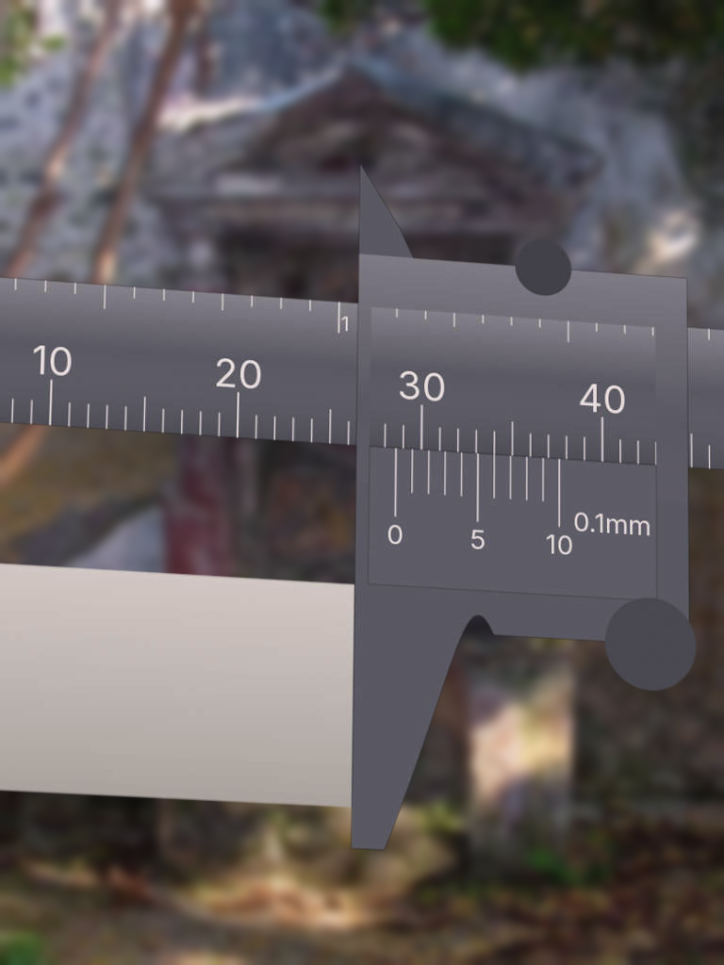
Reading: 28.6,mm
